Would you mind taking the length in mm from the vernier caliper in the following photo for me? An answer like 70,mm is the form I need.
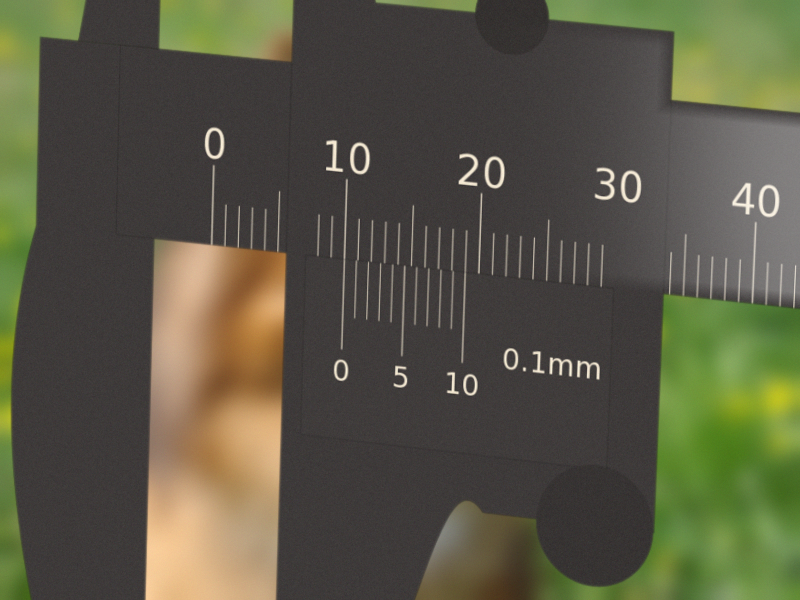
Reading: 10.0,mm
